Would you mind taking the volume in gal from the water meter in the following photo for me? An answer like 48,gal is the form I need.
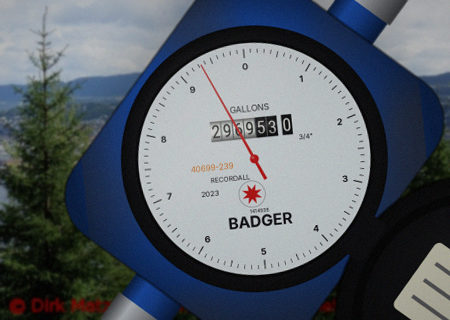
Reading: 2969529.3,gal
